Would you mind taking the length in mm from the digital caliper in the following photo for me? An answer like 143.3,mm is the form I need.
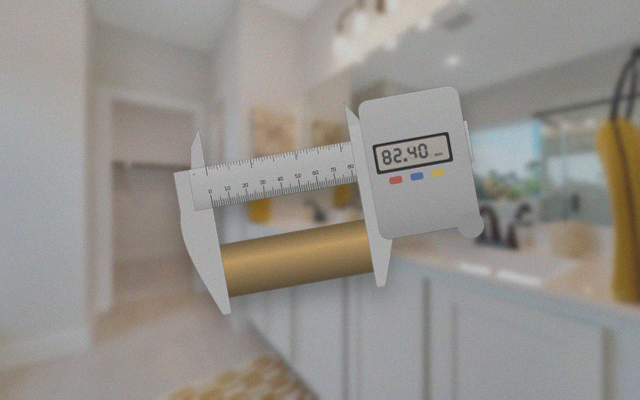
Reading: 82.40,mm
